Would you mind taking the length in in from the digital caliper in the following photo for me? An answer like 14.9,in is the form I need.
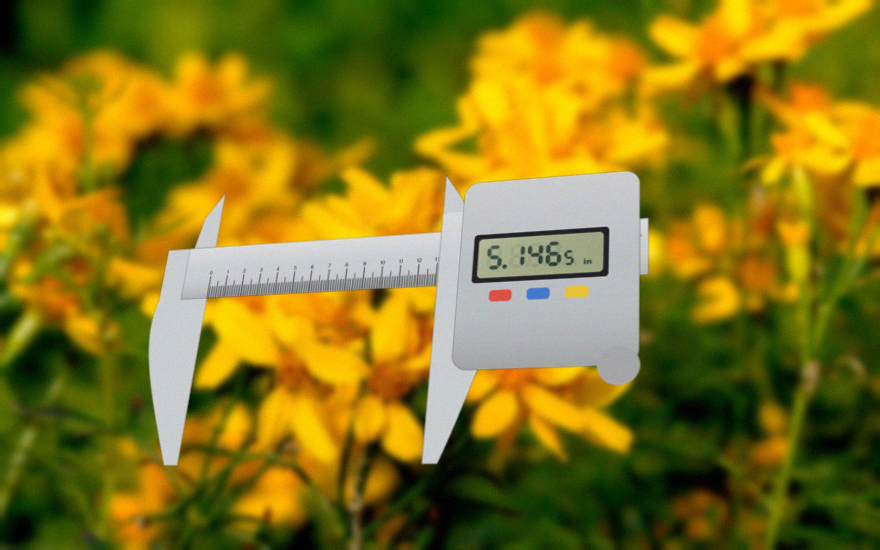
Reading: 5.1465,in
